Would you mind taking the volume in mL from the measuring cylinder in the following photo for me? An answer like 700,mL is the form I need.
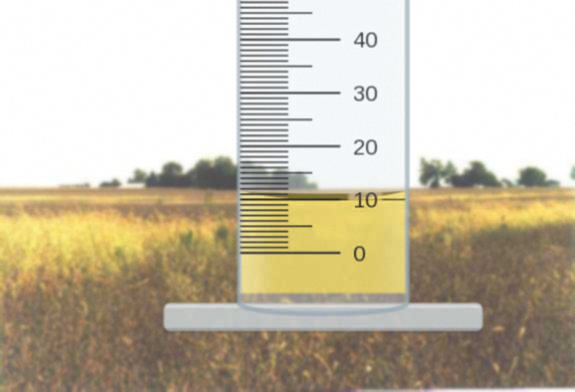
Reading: 10,mL
